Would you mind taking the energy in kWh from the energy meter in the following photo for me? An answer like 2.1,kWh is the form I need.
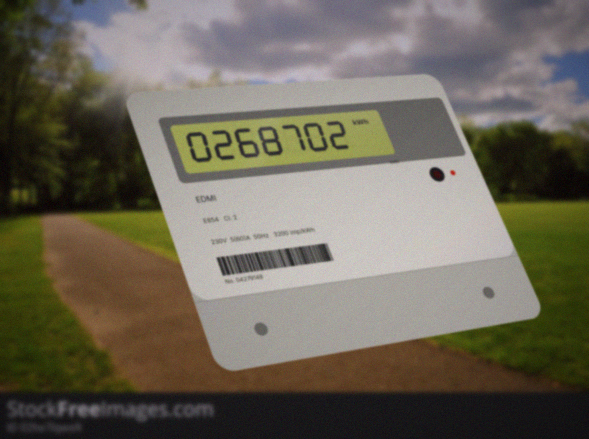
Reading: 268702,kWh
